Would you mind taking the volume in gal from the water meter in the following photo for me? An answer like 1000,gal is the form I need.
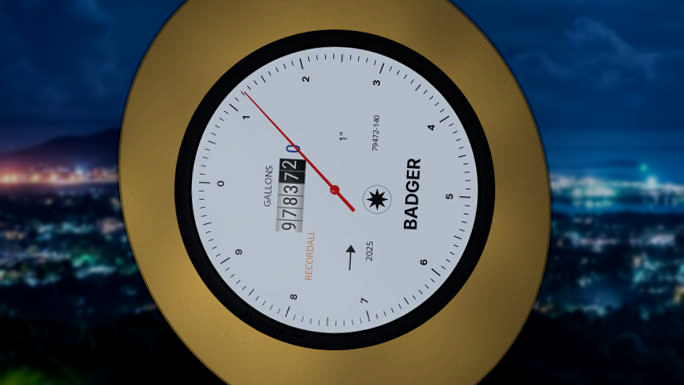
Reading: 9783721.2,gal
